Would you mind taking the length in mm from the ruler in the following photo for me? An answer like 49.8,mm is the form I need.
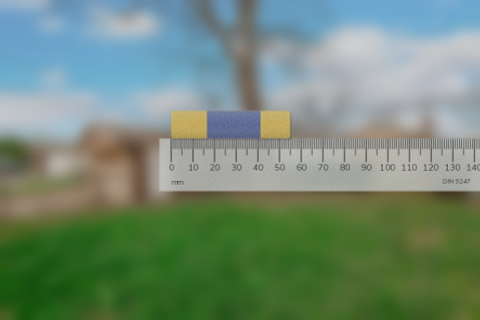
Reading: 55,mm
